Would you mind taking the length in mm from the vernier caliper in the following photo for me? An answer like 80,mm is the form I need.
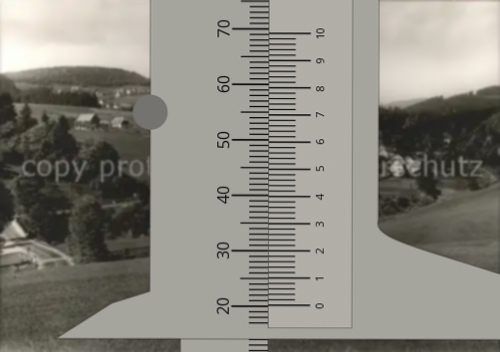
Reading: 20.2,mm
